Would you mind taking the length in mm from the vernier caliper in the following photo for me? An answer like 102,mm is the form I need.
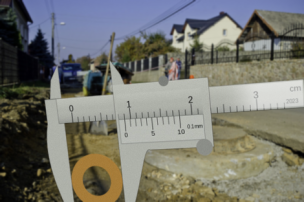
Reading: 9.0,mm
